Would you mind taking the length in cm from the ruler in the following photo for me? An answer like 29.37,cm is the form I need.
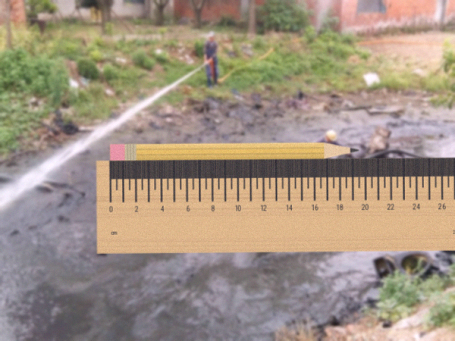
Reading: 19.5,cm
